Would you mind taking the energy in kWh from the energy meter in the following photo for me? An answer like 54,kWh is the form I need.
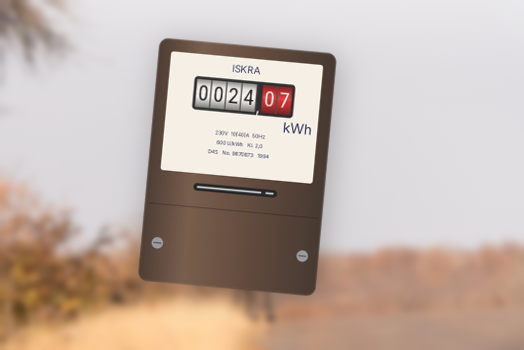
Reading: 24.07,kWh
